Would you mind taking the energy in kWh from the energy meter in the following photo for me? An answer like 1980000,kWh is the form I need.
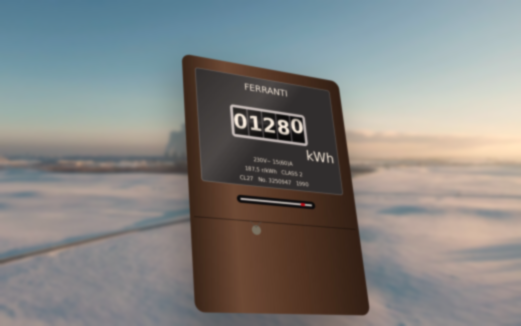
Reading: 1280,kWh
